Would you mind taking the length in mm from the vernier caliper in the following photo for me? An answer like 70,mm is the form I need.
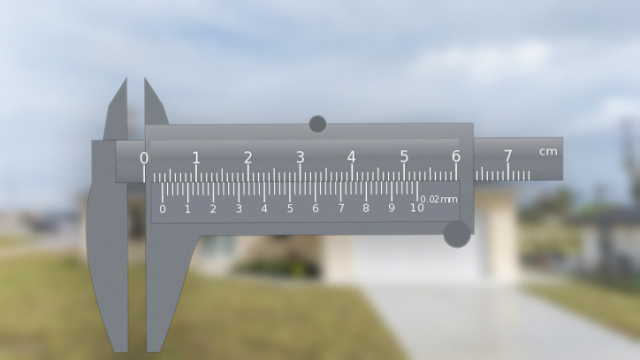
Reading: 3.5,mm
